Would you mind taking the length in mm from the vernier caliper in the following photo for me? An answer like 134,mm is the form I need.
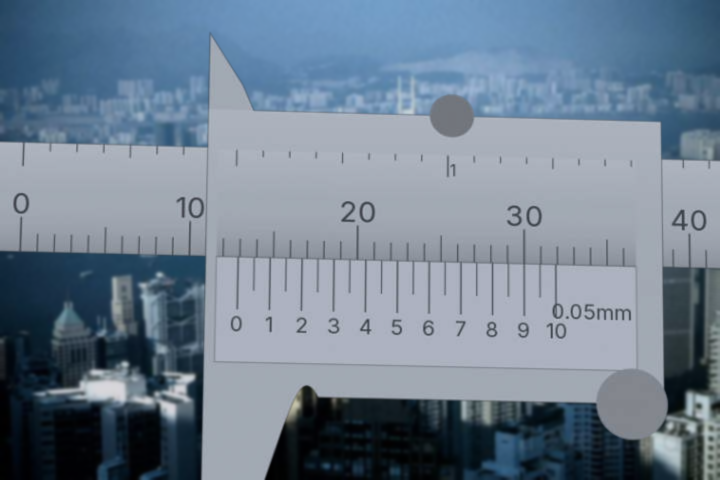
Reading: 12.9,mm
